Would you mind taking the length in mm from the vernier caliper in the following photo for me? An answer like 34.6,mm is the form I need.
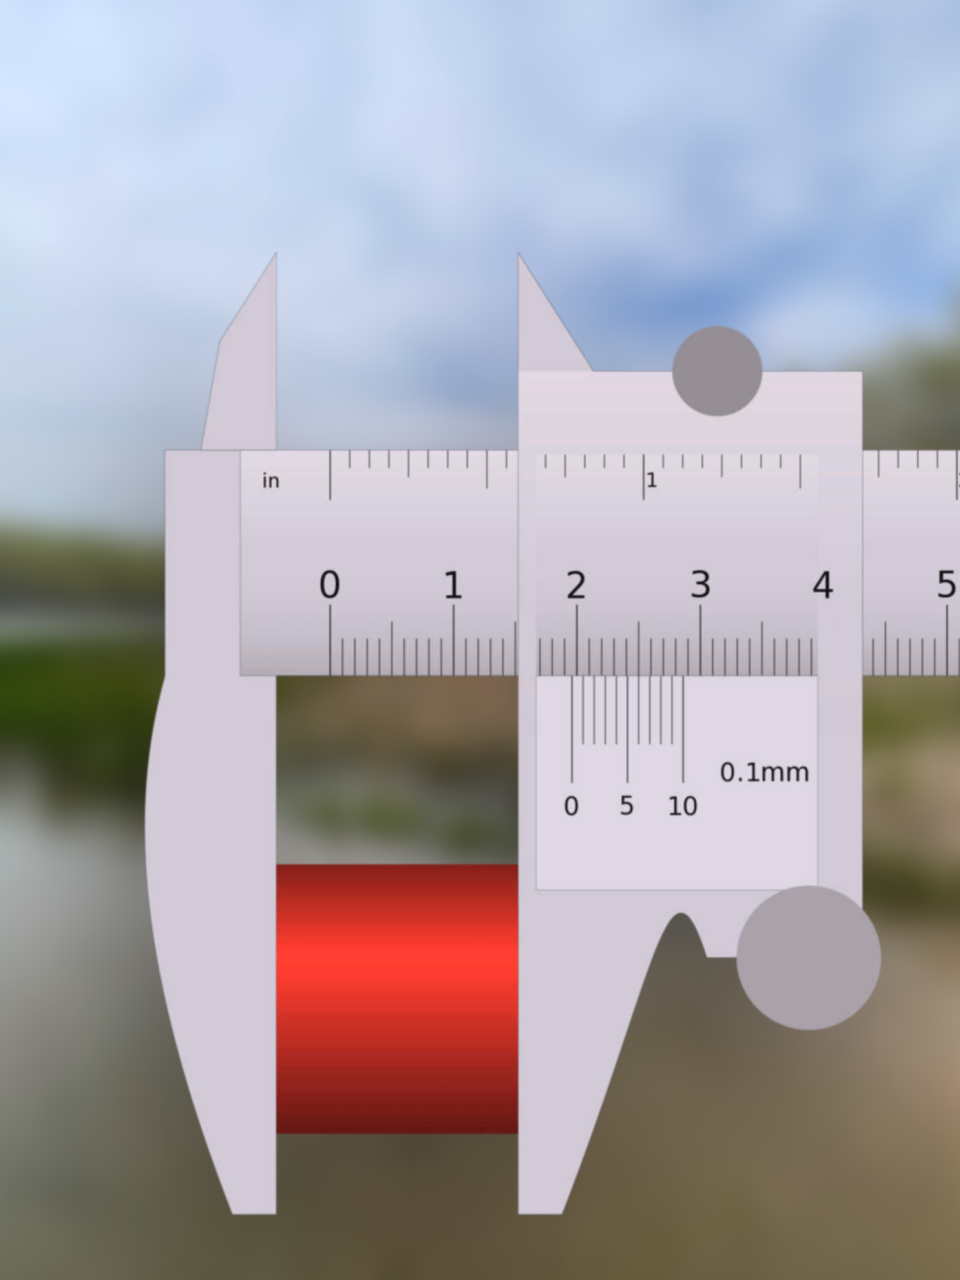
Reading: 19.6,mm
